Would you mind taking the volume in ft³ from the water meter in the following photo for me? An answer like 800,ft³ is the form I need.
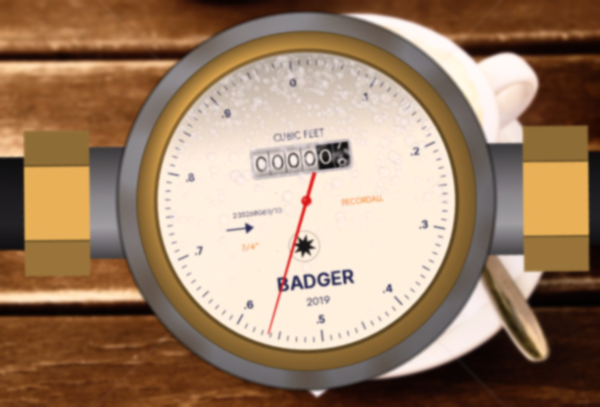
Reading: 7.56,ft³
